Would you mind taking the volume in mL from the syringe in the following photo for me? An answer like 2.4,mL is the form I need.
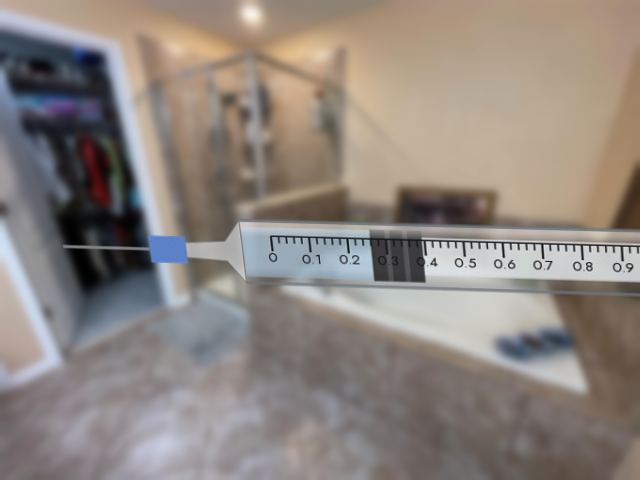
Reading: 0.26,mL
